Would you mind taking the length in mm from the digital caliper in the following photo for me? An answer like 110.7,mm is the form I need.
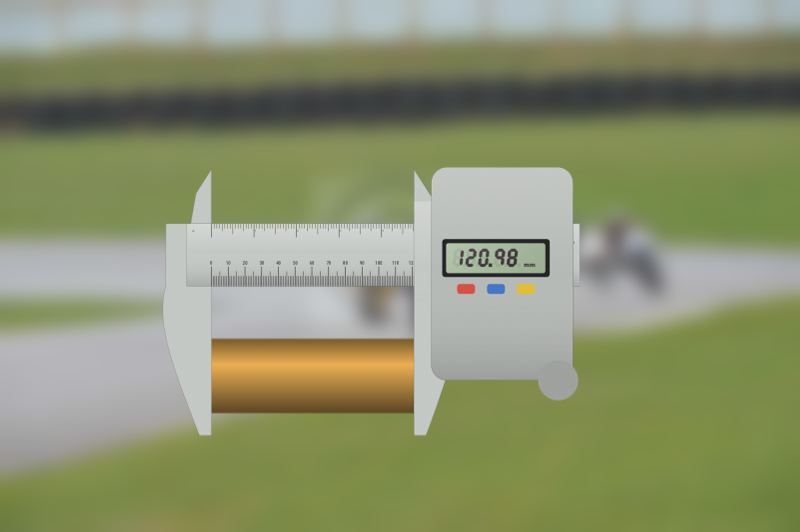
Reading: 120.98,mm
